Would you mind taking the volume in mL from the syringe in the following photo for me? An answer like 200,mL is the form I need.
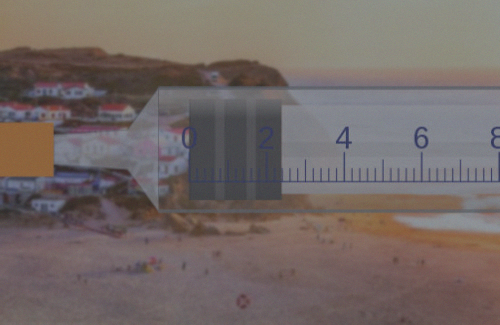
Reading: 0,mL
